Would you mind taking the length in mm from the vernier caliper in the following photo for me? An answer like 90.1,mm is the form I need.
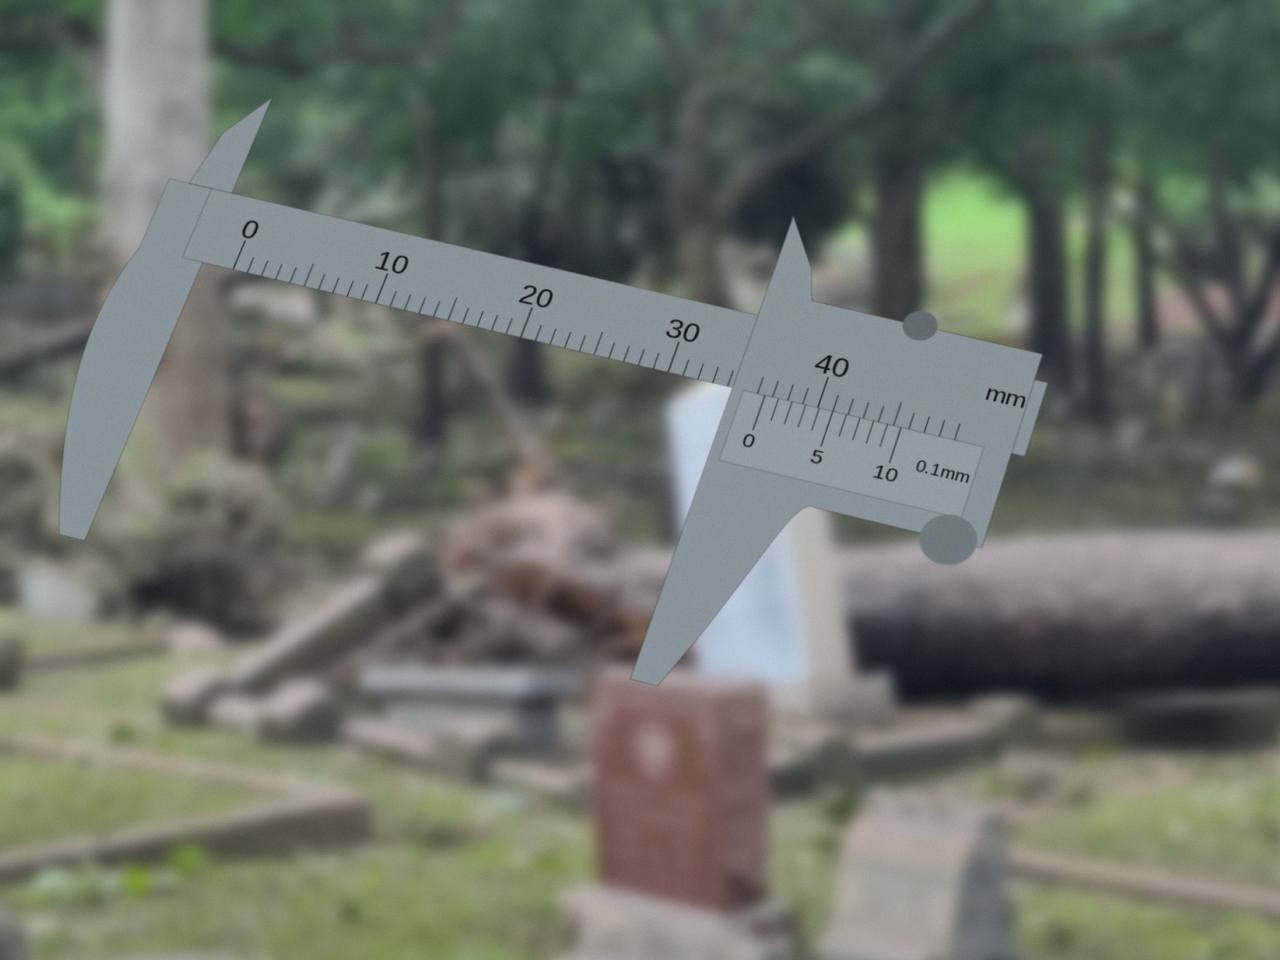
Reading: 36.5,mm
